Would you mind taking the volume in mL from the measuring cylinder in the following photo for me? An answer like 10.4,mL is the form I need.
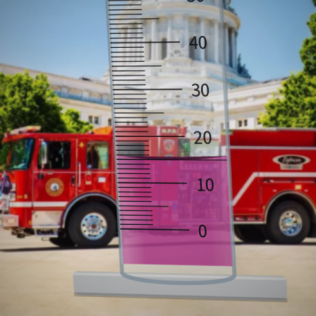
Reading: 15,mL
